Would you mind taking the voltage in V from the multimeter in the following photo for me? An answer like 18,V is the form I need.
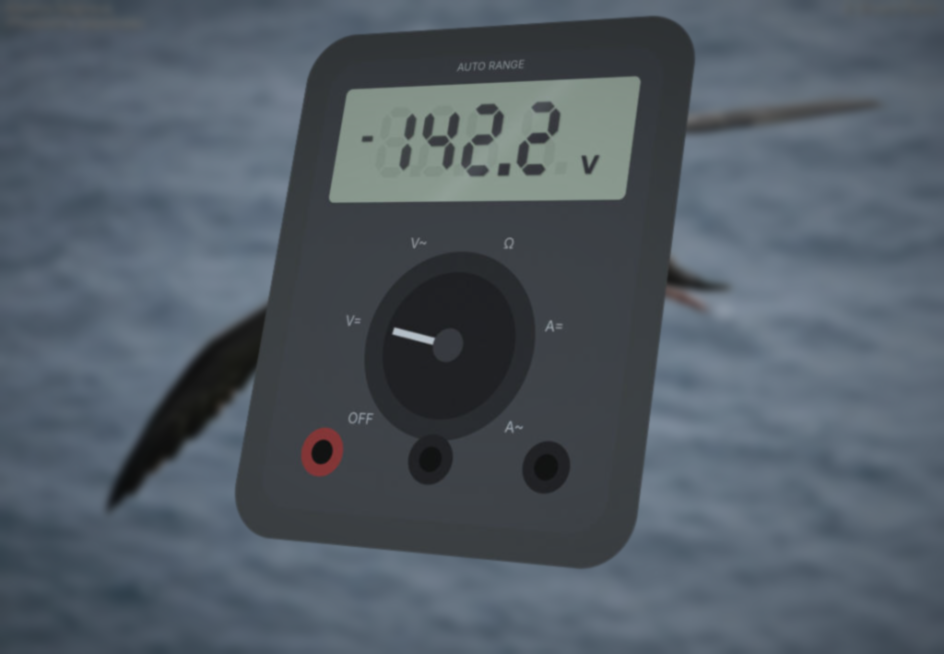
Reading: -142.2,V
